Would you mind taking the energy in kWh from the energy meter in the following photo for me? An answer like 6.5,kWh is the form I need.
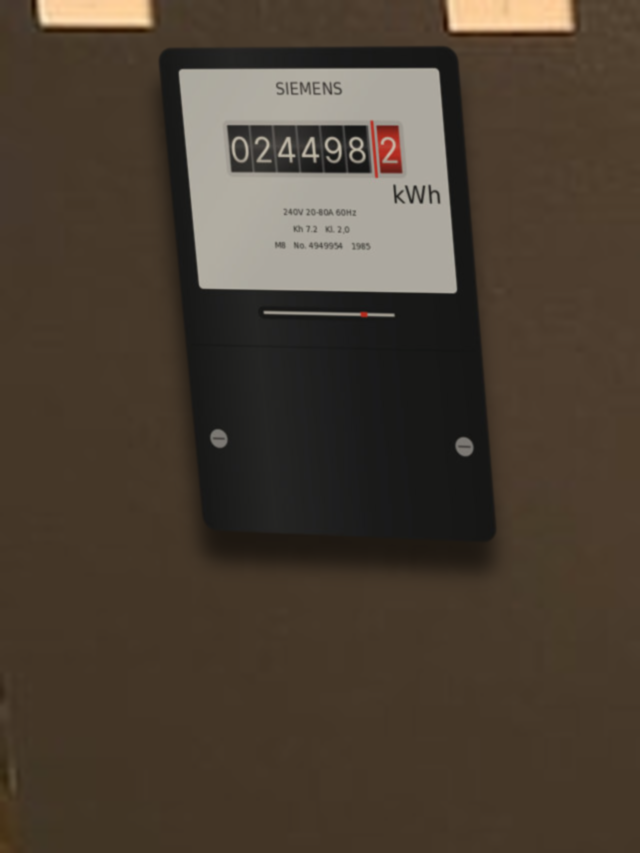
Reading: 24498.2,kWh
